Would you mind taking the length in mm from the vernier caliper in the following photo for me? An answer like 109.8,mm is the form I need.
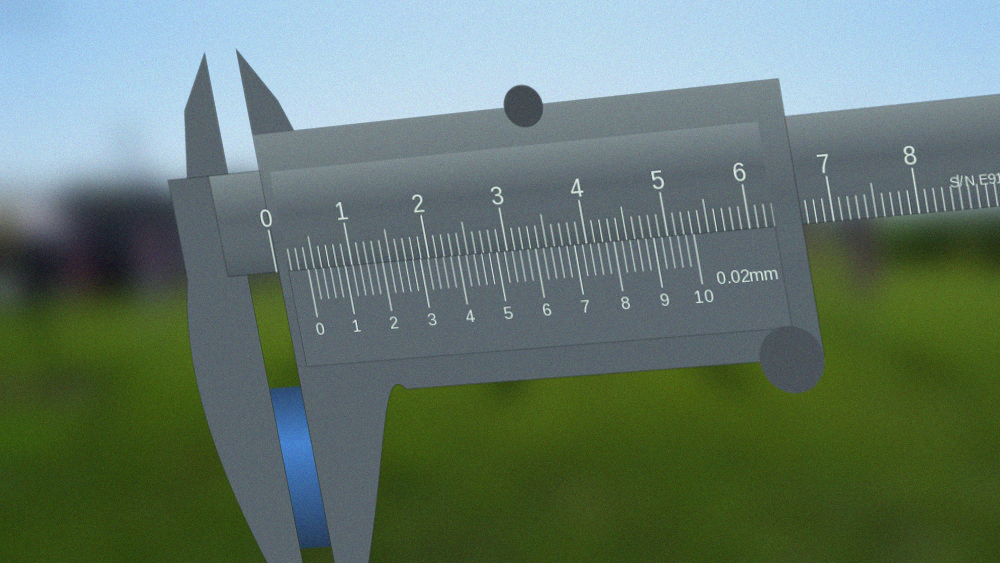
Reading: 4.2,mm
